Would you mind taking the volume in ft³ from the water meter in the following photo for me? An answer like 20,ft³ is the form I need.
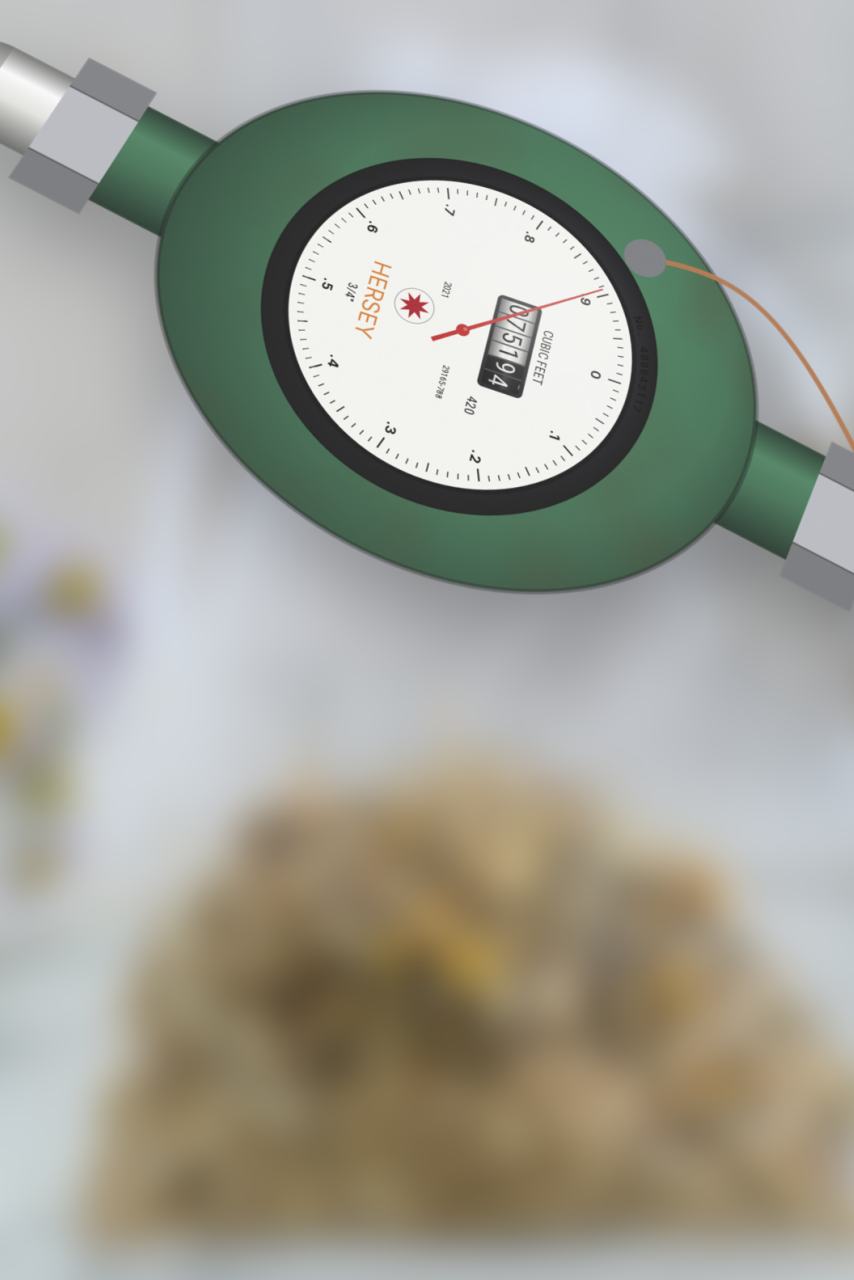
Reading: 75193.89,ft³
